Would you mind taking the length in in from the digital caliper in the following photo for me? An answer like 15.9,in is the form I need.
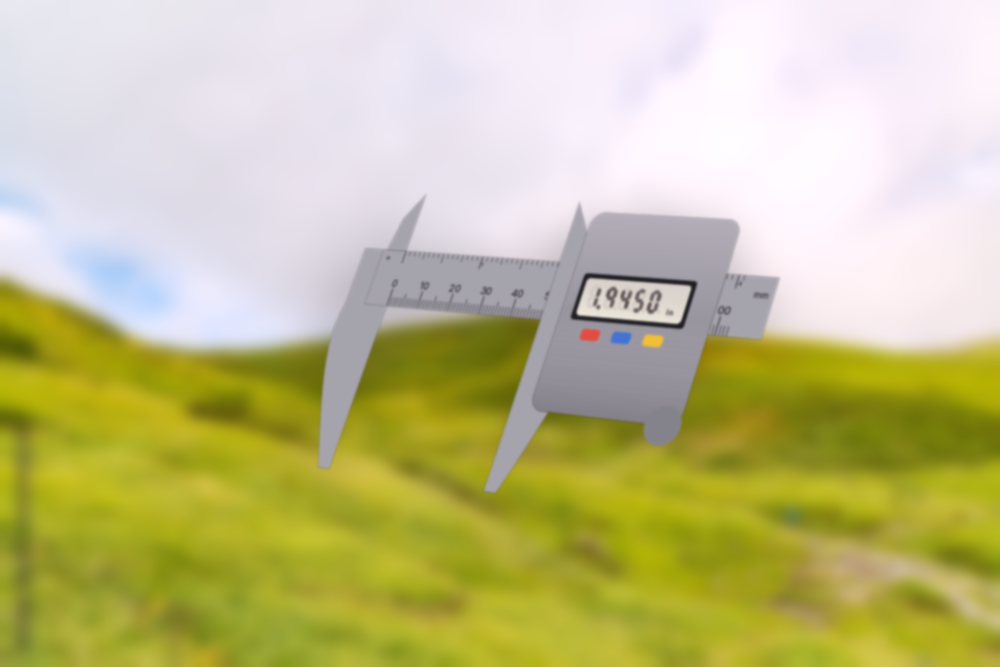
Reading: 1.9450,in
